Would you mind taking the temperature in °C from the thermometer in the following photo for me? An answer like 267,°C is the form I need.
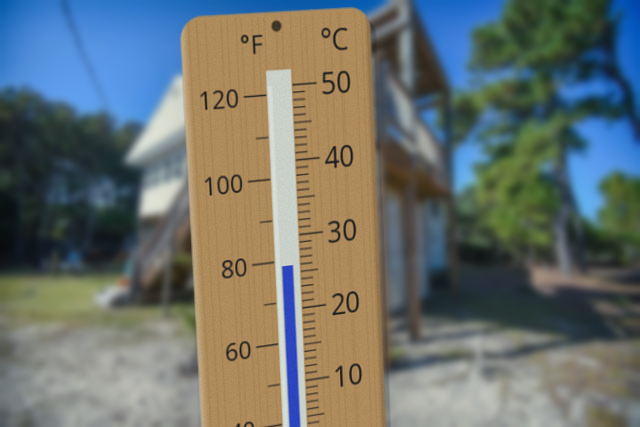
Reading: 26,°C
